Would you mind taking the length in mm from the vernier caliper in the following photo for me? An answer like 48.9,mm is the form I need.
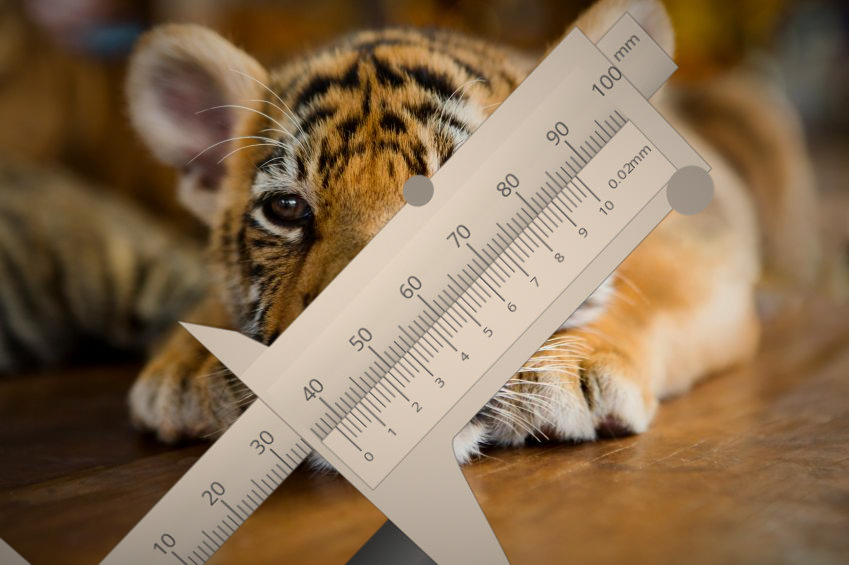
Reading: 38.6,mm
